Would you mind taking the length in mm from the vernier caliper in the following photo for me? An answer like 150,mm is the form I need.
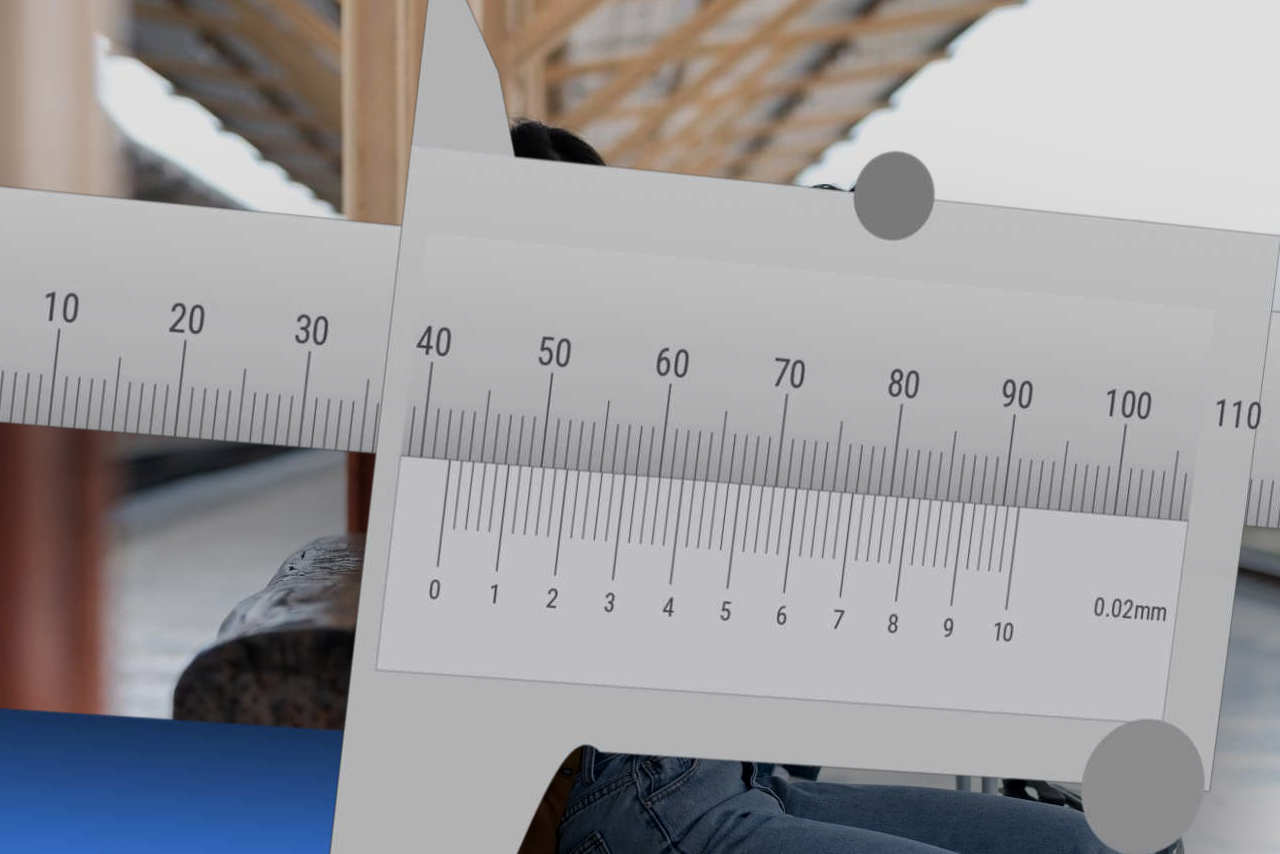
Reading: 42.4,mm
